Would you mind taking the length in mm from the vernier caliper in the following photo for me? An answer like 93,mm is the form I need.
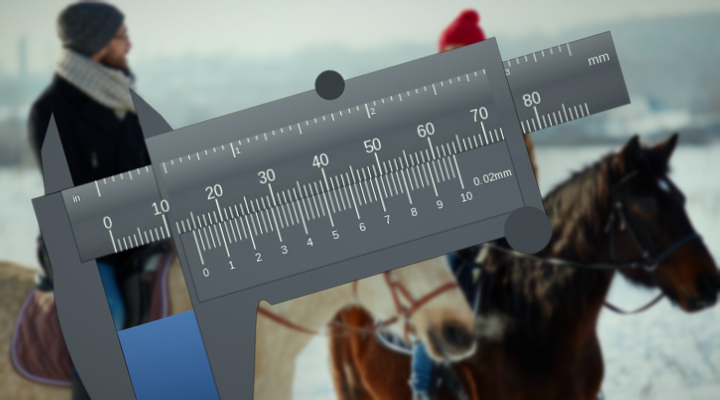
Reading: 14.5,mm
